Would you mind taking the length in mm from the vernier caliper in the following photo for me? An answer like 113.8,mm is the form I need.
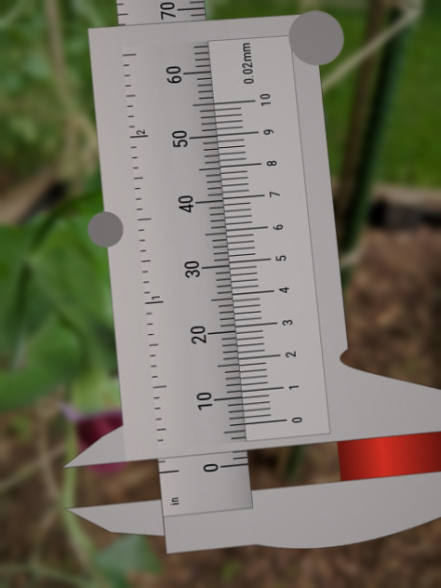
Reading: 6.0,mm
